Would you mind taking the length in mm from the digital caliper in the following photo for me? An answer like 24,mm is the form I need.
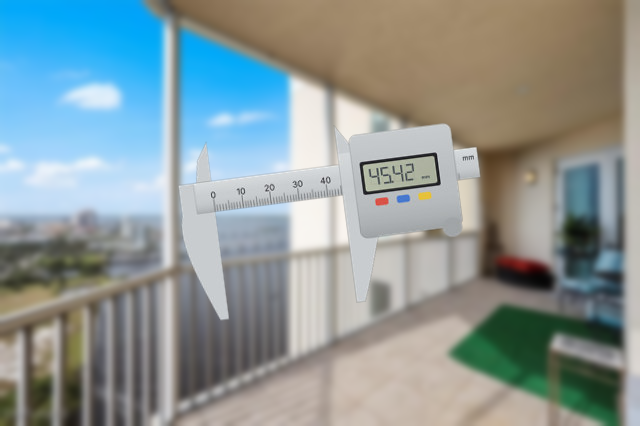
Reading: 45.42,mm
